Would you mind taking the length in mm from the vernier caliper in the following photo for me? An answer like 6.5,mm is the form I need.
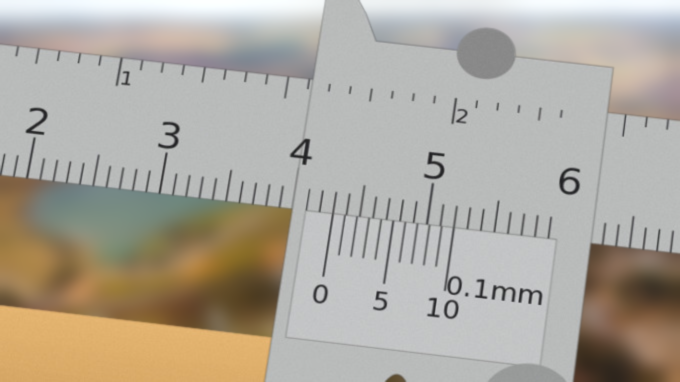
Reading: 43.0,mm
